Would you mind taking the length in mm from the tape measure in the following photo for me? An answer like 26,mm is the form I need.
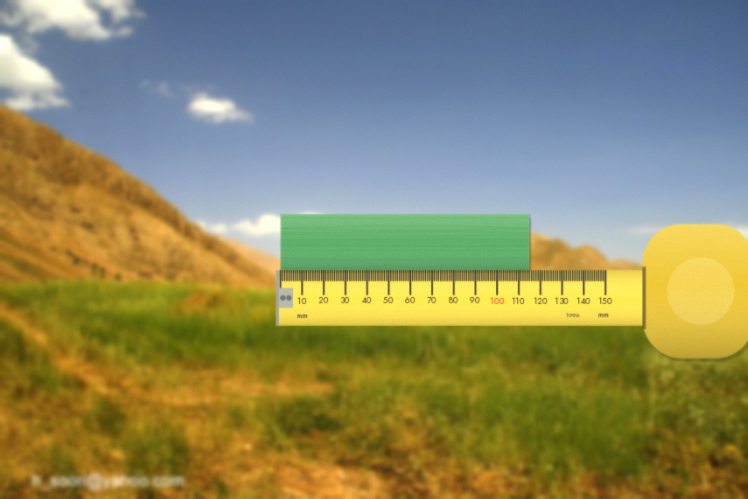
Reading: 115,mm
